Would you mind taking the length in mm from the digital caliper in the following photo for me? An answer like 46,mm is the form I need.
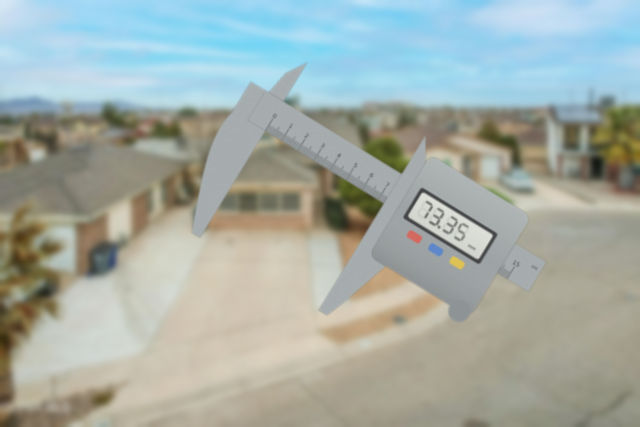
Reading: 73.35,mm
